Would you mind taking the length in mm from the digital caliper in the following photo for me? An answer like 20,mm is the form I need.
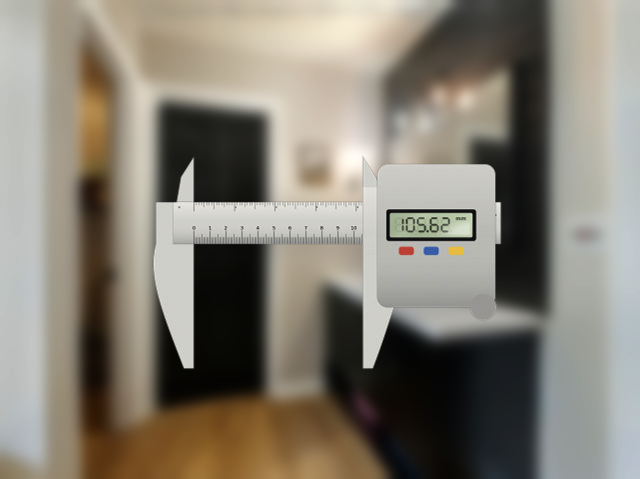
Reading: 105.62,mm
